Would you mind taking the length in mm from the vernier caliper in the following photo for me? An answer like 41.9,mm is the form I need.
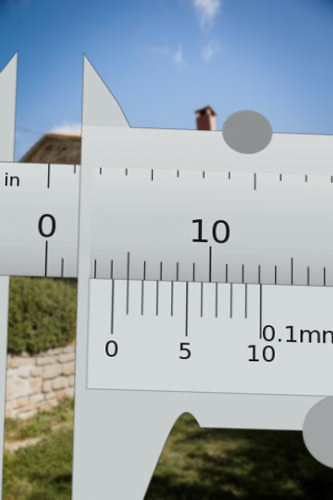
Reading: 4.1,mm
